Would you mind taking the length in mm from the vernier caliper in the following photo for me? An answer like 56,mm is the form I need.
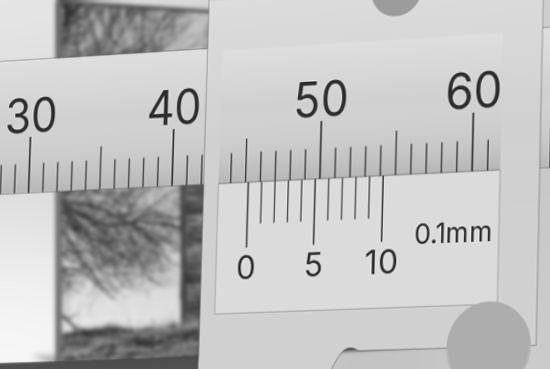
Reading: 45.2,mm
